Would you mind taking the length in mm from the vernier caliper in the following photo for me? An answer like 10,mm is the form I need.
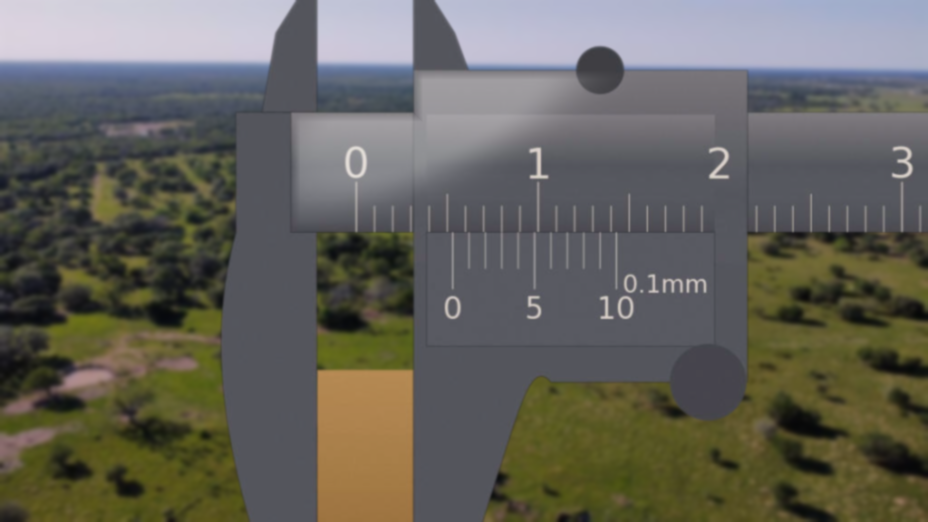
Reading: 5.3,mm
